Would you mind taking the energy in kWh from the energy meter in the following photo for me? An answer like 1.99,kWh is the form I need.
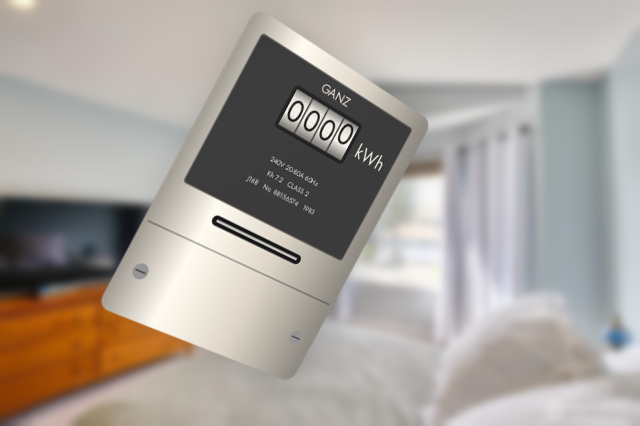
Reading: 0,kWh
